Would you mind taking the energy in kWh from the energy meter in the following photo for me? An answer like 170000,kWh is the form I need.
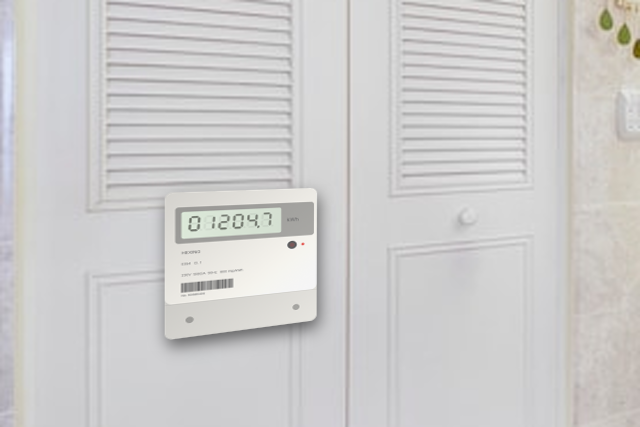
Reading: 1204.7,kWh
